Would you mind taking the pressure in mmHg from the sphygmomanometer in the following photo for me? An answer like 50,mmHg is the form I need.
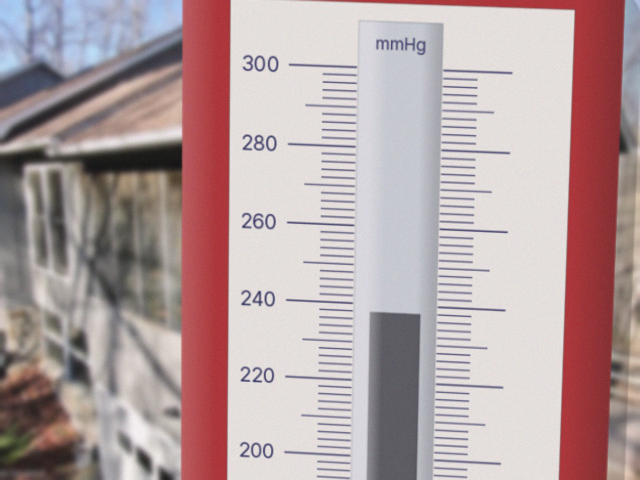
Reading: 238,mmHg
